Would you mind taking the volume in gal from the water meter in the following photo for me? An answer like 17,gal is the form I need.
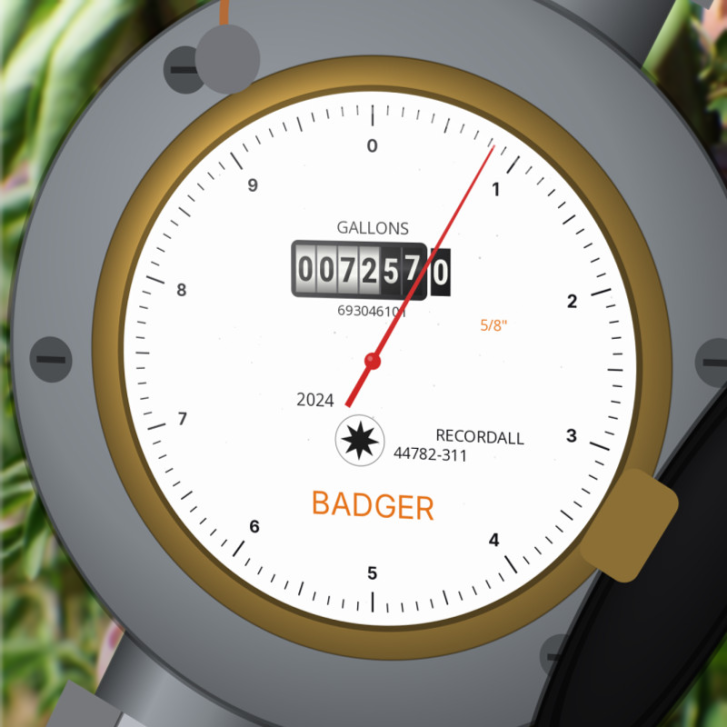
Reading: 72570.8,gal
